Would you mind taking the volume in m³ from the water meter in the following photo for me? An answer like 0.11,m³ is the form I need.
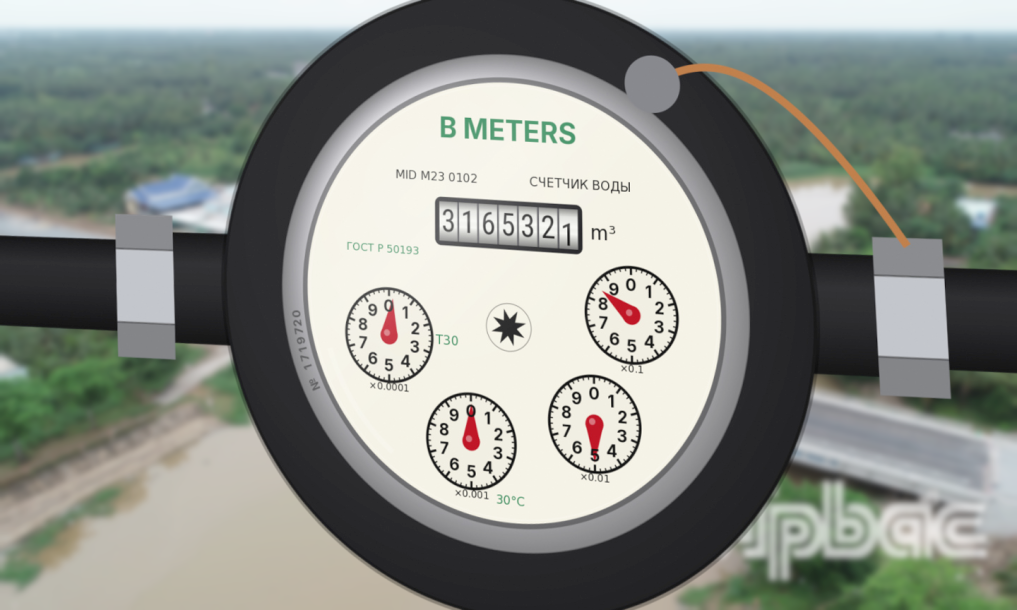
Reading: 3165320.8500,m³
